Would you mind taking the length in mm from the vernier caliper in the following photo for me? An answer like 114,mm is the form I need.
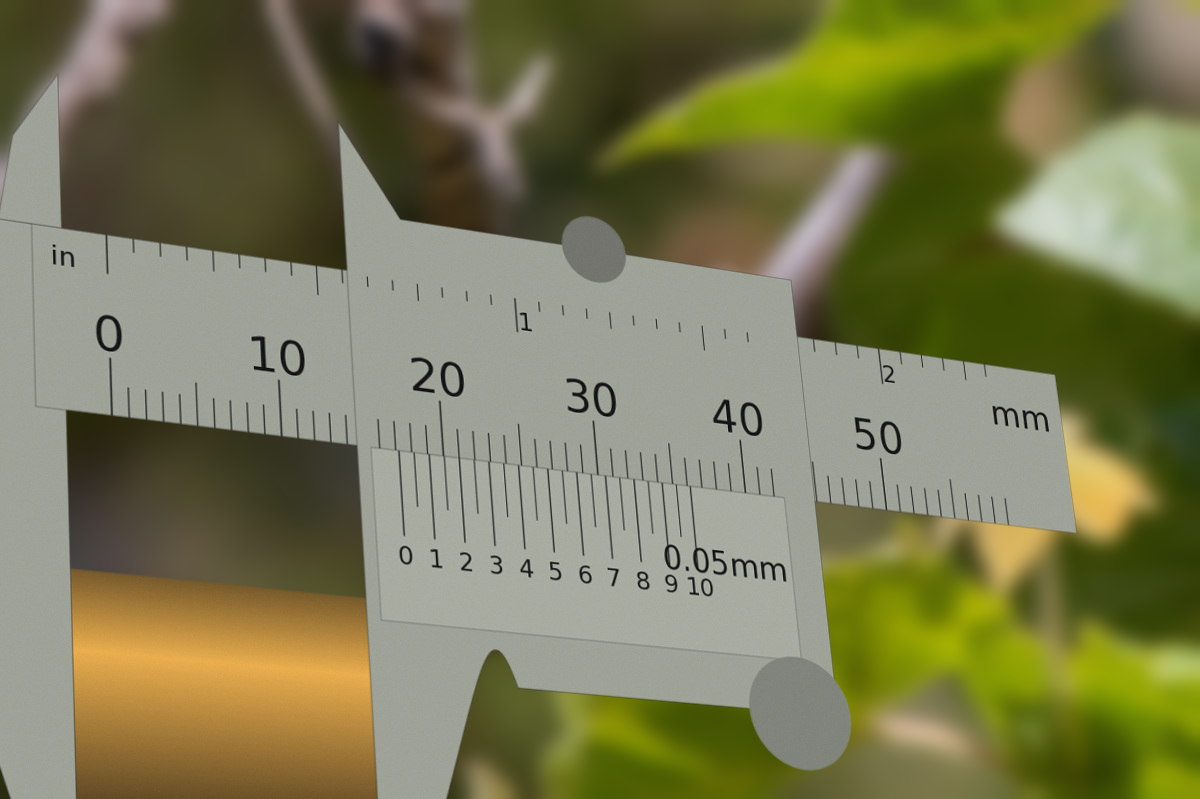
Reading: 17.2,mm
